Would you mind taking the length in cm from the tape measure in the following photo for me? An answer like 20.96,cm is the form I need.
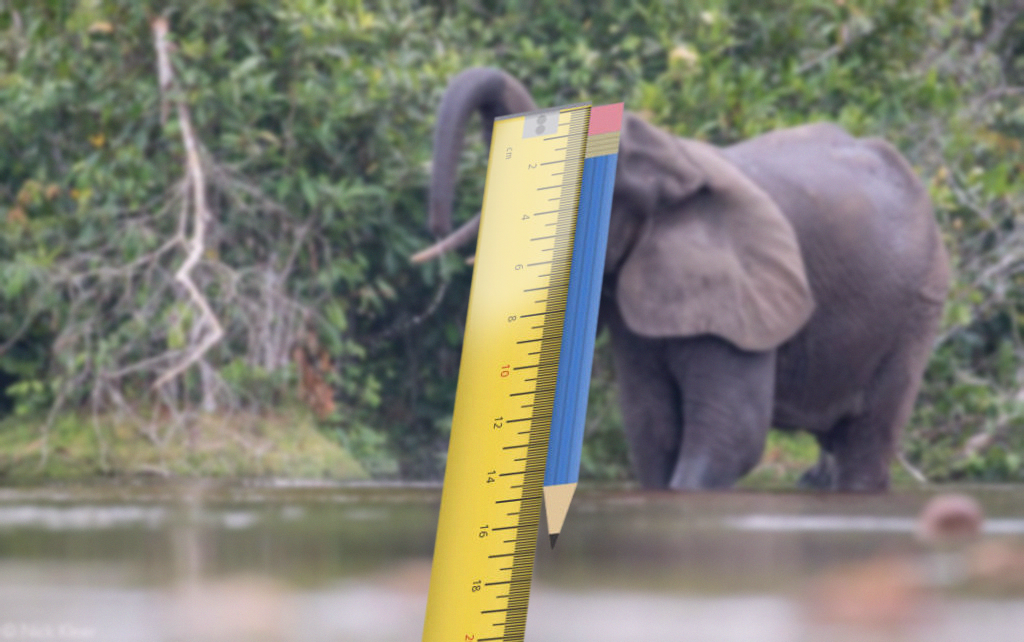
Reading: 17,cm
